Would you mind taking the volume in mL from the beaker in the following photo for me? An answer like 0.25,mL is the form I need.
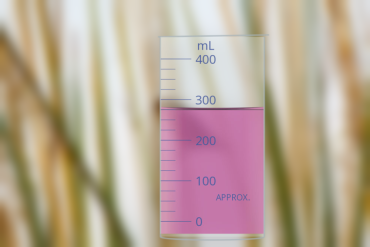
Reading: 275,mL
